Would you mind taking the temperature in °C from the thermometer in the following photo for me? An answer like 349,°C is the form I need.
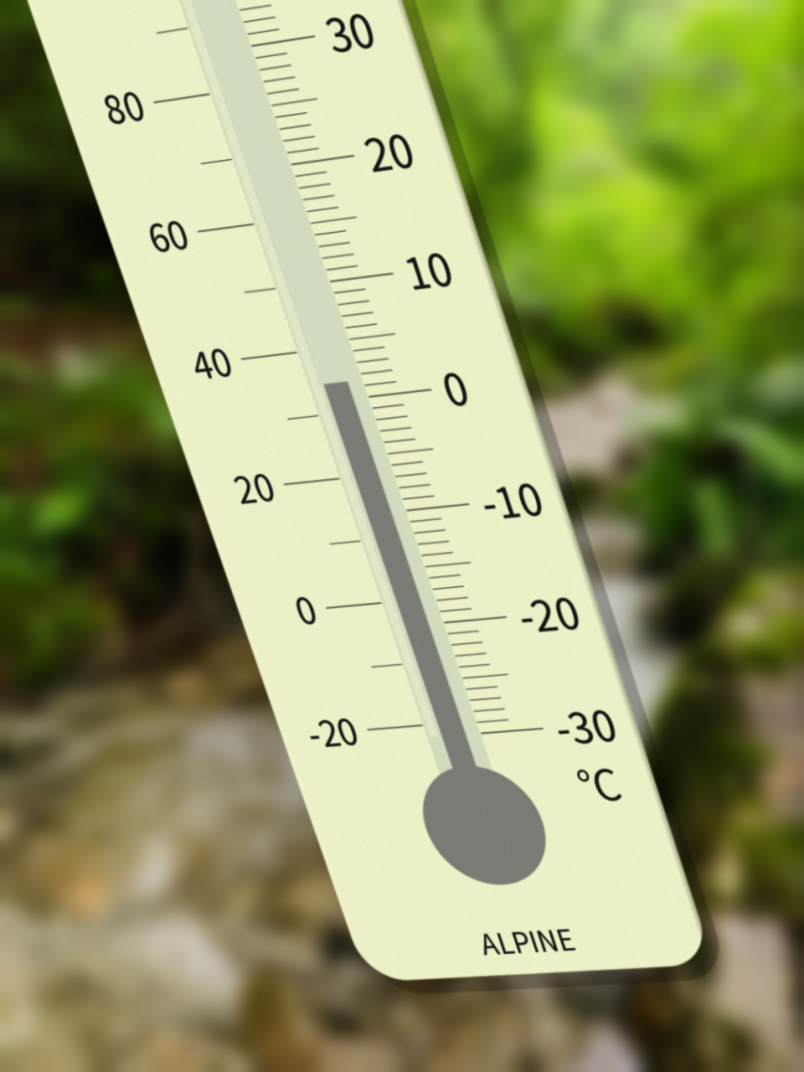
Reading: 1.5,°C
